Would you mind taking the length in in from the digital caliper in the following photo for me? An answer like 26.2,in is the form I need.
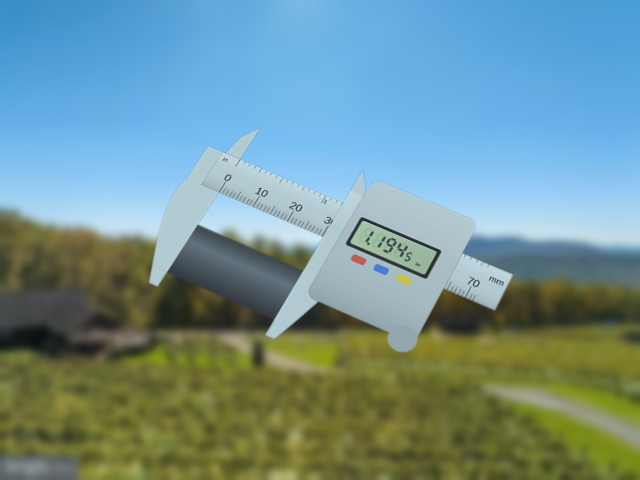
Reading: 1.1945,in
